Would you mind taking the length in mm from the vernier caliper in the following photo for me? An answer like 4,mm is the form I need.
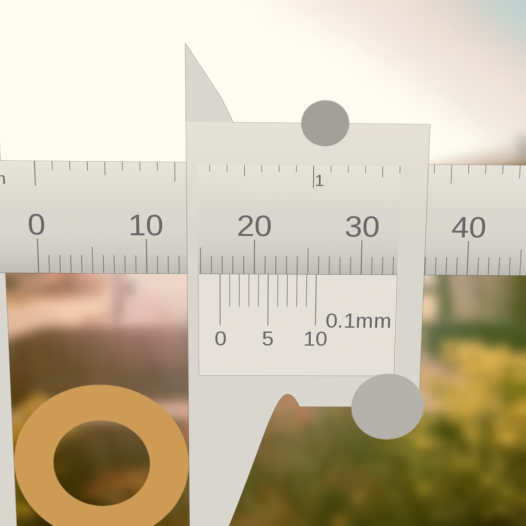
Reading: 16.8,mm
